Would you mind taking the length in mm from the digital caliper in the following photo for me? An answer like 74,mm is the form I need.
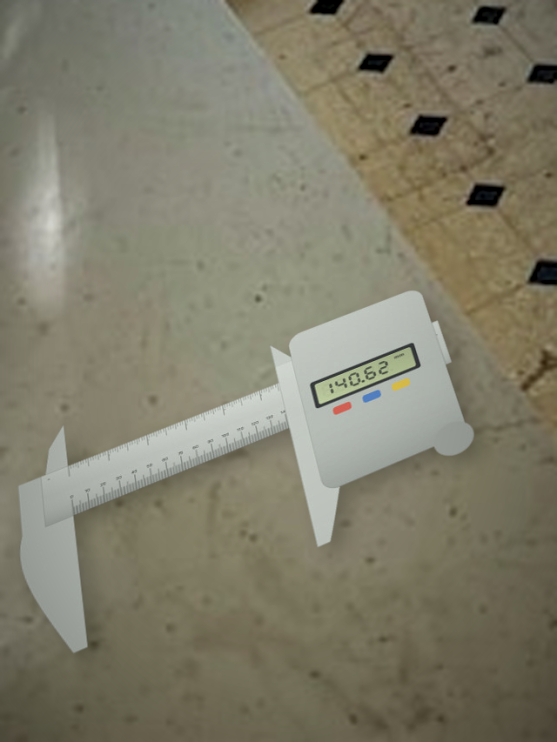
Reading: 140.62,mm
